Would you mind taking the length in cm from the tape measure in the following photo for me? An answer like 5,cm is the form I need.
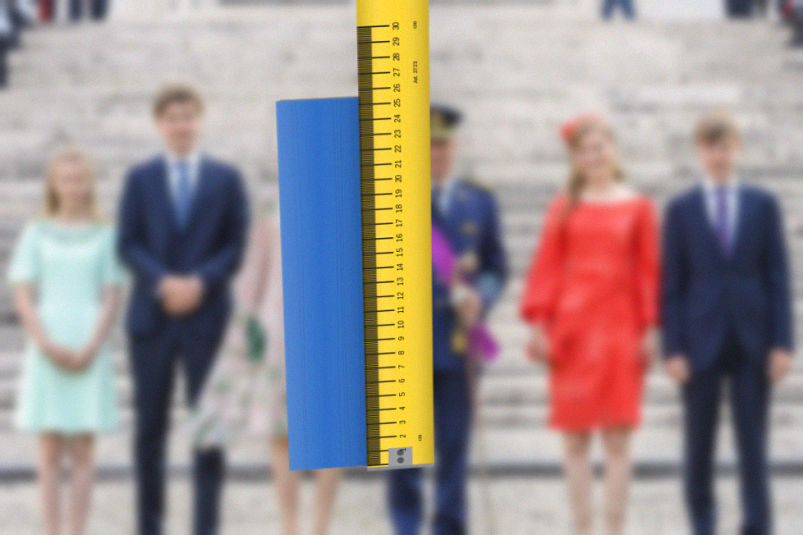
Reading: 25.5,cm
